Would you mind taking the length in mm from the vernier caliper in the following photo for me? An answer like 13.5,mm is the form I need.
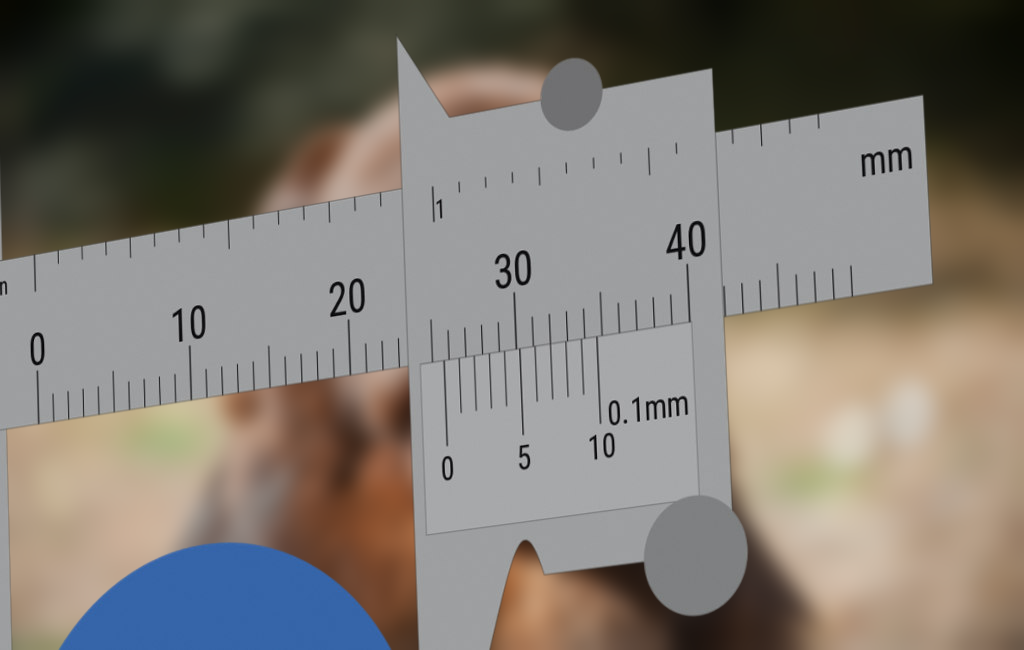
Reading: 25.7,mm
